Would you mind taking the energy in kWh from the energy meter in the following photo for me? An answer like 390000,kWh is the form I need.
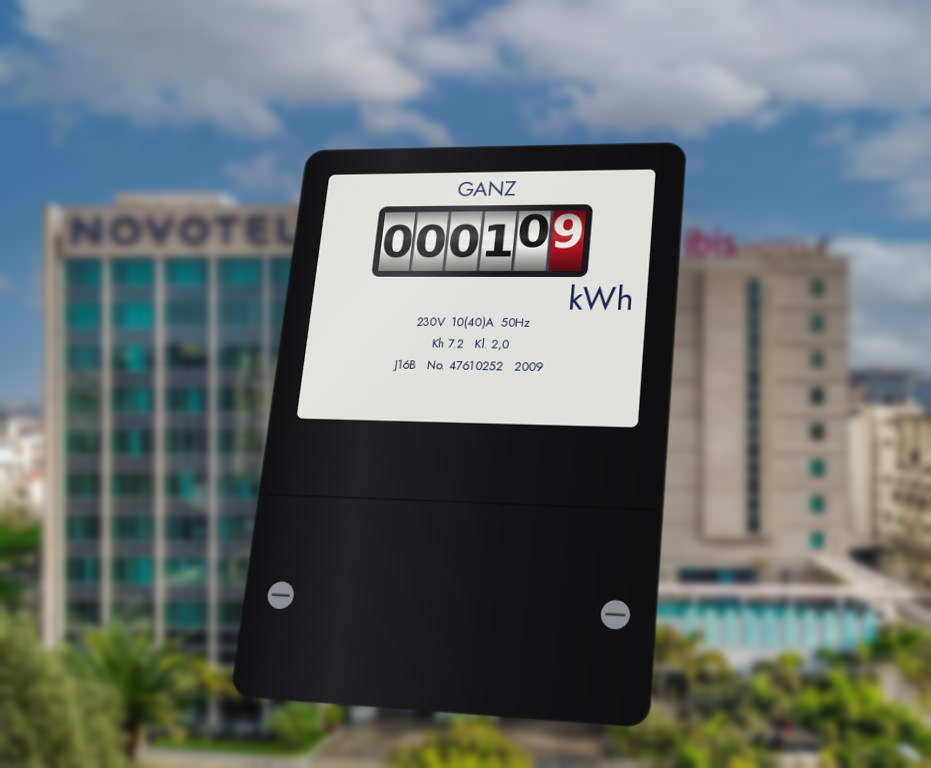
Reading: 10.9,kWh
